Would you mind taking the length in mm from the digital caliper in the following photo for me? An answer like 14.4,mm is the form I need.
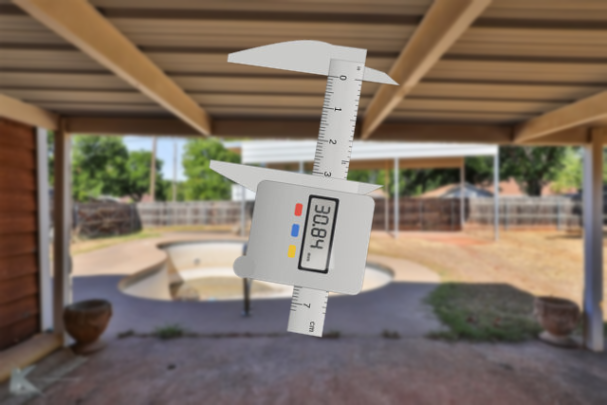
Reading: 30.84,mm
